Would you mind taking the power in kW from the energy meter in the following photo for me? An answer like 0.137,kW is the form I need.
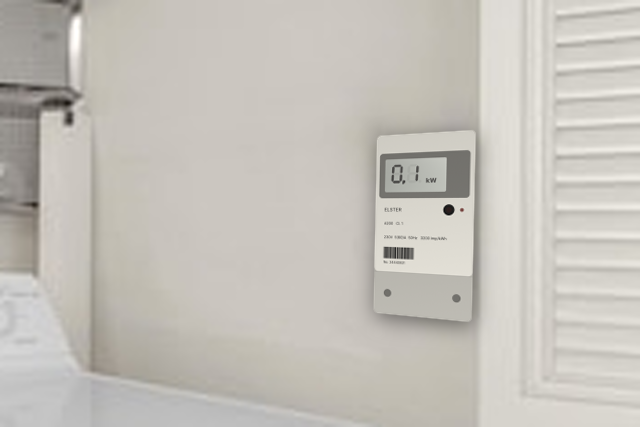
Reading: 0.1,kW
